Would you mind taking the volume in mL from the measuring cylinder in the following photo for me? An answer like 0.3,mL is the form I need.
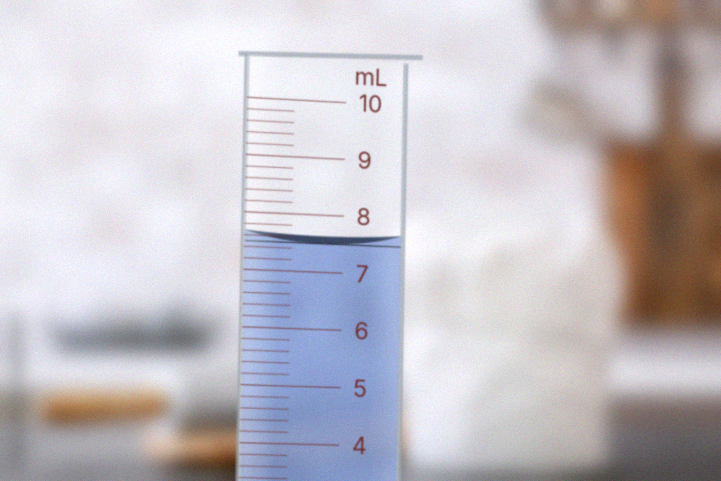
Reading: 7.5,mL
